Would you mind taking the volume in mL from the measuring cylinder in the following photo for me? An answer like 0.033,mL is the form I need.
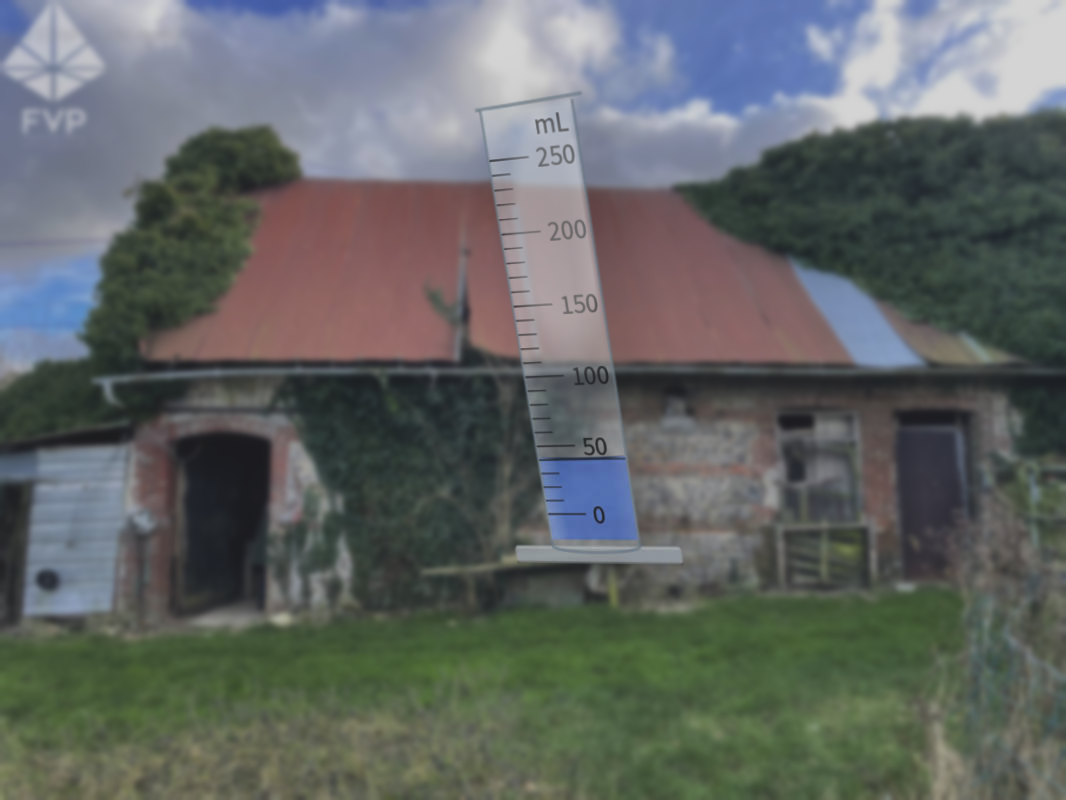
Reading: 40,mL
